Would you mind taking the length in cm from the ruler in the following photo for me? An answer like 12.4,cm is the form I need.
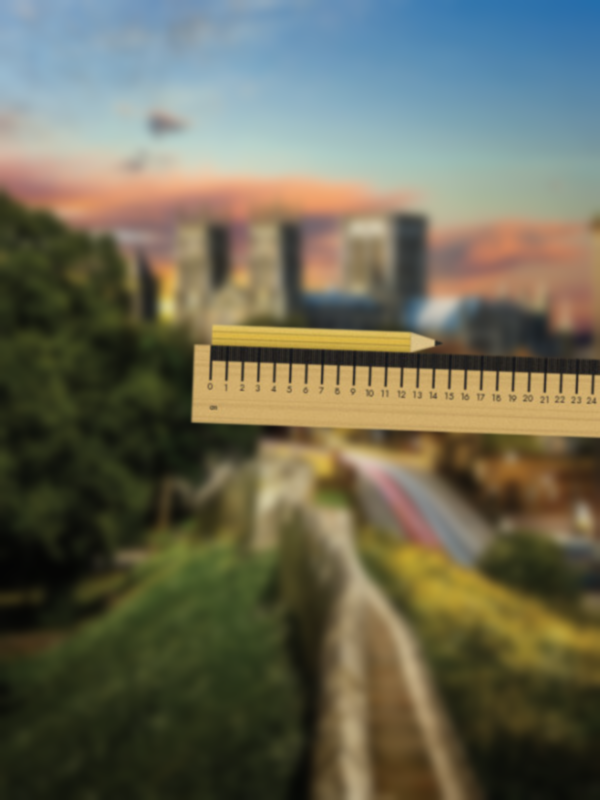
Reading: 14.5,cm
